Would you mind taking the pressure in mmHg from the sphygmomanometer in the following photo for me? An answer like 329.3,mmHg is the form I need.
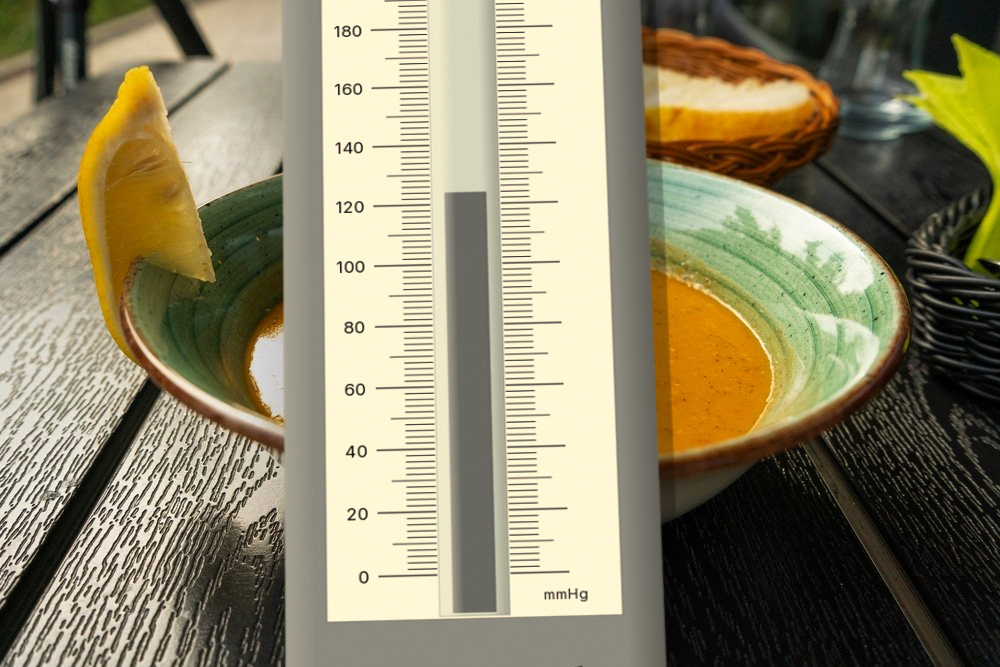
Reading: 124,mmHg
